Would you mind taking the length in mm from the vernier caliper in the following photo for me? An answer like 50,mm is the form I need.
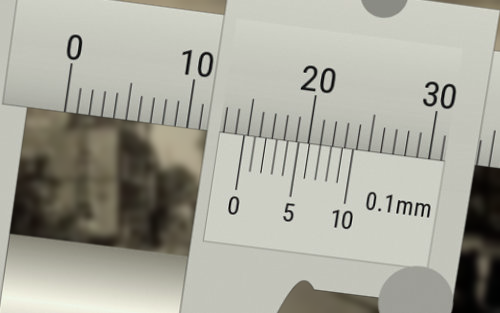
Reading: 14.7,mm
